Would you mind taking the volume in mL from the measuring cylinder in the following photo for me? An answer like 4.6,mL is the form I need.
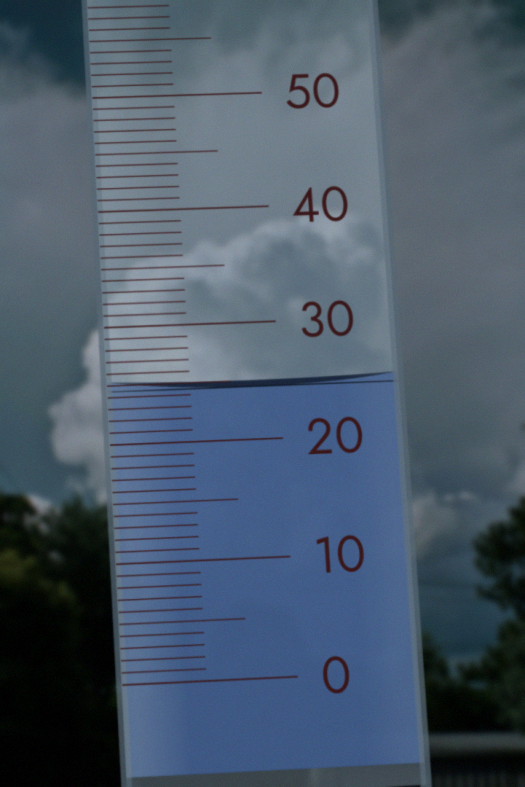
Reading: 24.5,mL
